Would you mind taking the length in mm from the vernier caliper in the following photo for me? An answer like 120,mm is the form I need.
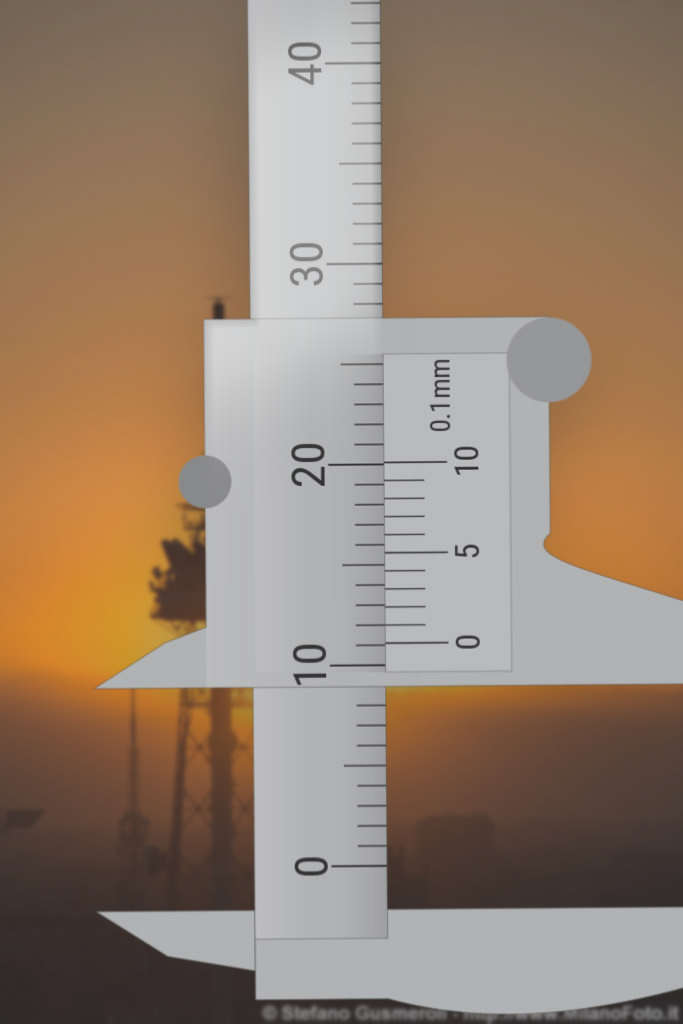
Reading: 11.1,mm
